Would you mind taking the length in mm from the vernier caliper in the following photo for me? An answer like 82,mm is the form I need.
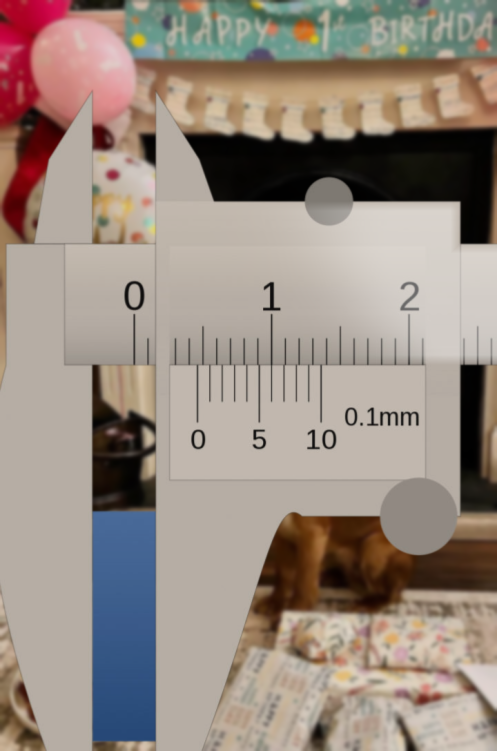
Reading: 4.6,mm
